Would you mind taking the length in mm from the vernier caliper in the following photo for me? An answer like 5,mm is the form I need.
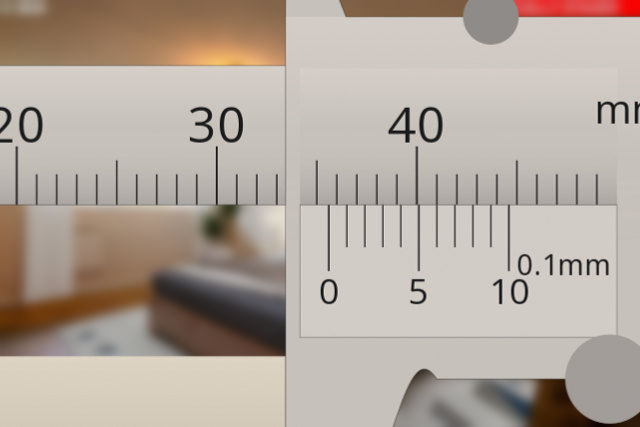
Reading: 35.6,mm
